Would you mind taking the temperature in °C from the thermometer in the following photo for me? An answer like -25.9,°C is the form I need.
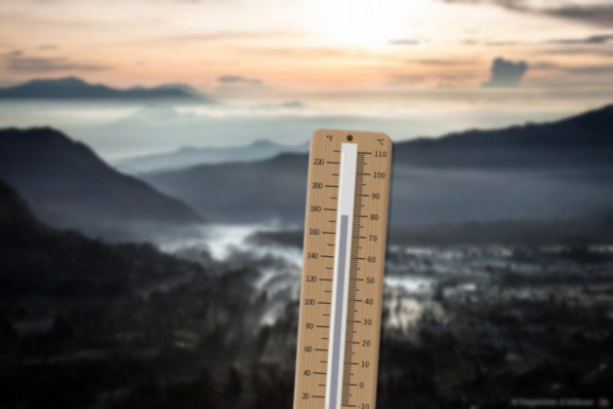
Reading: 80,°C
